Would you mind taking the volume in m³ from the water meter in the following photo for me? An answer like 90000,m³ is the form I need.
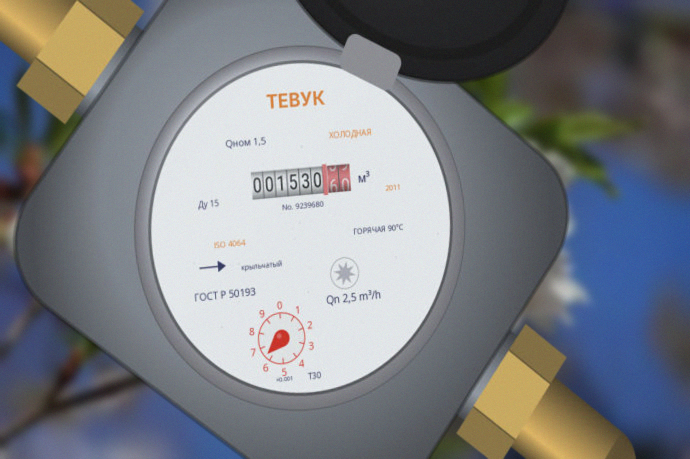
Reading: 1530.596,m³
